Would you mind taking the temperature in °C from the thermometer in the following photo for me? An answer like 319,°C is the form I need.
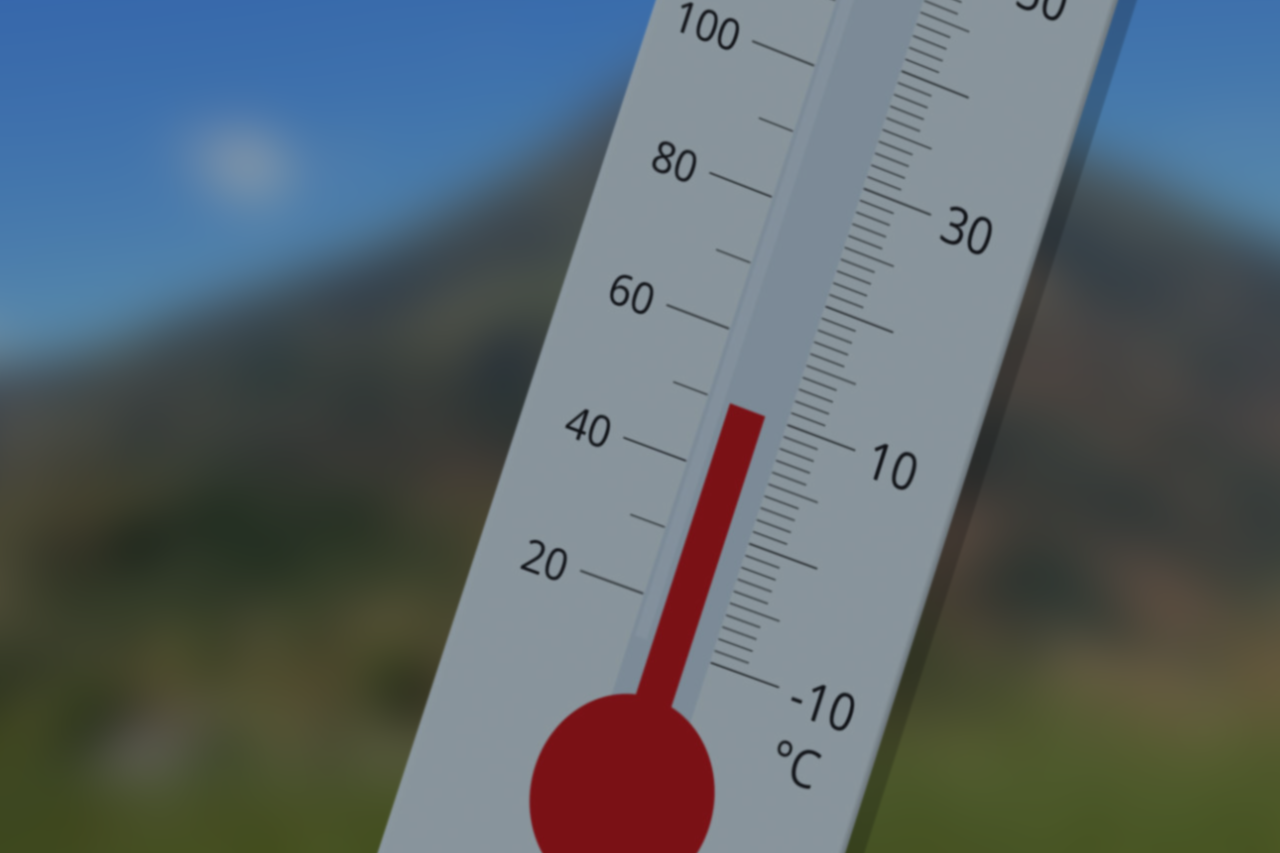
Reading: 10,°C
